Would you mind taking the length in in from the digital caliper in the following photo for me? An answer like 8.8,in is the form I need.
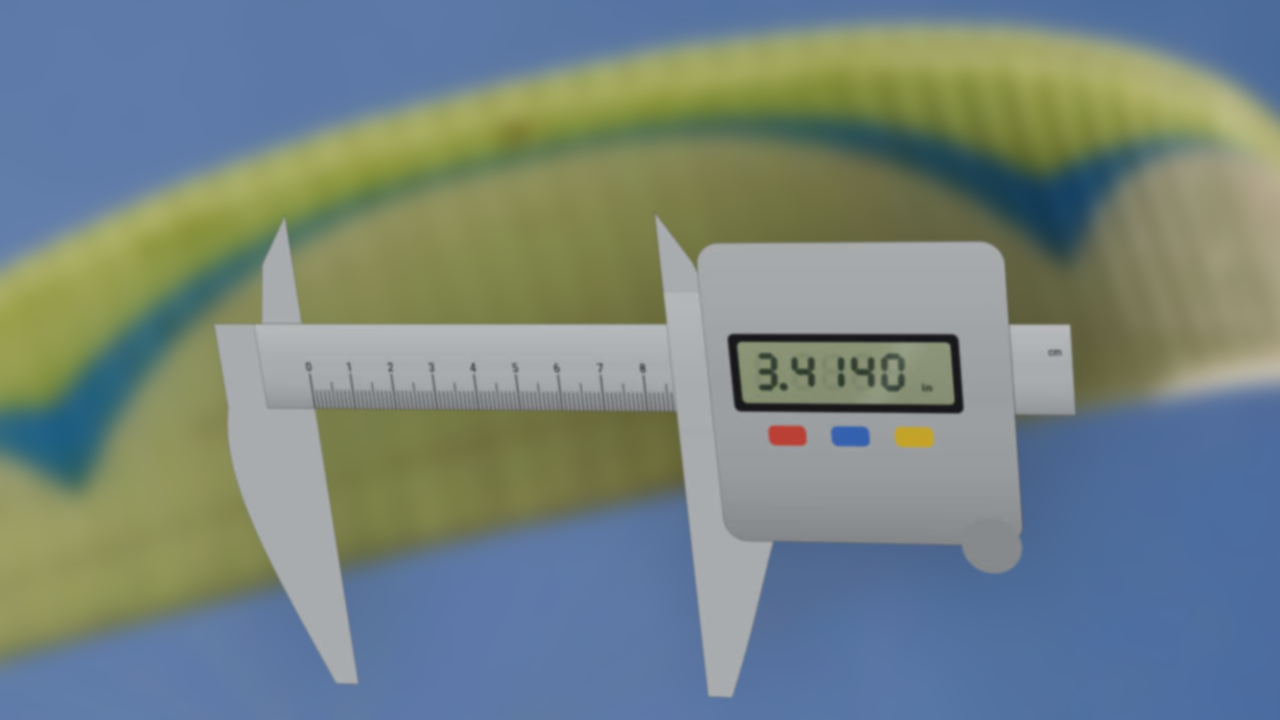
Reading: 3.4140,in
